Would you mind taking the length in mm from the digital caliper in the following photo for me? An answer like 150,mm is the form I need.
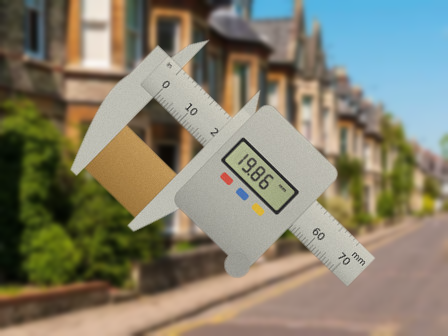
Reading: 19.86,mm
